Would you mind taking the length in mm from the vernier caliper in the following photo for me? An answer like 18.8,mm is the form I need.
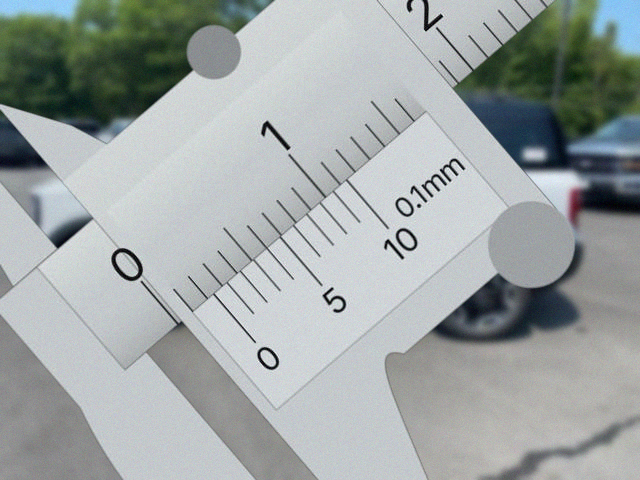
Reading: 2.4,mm
